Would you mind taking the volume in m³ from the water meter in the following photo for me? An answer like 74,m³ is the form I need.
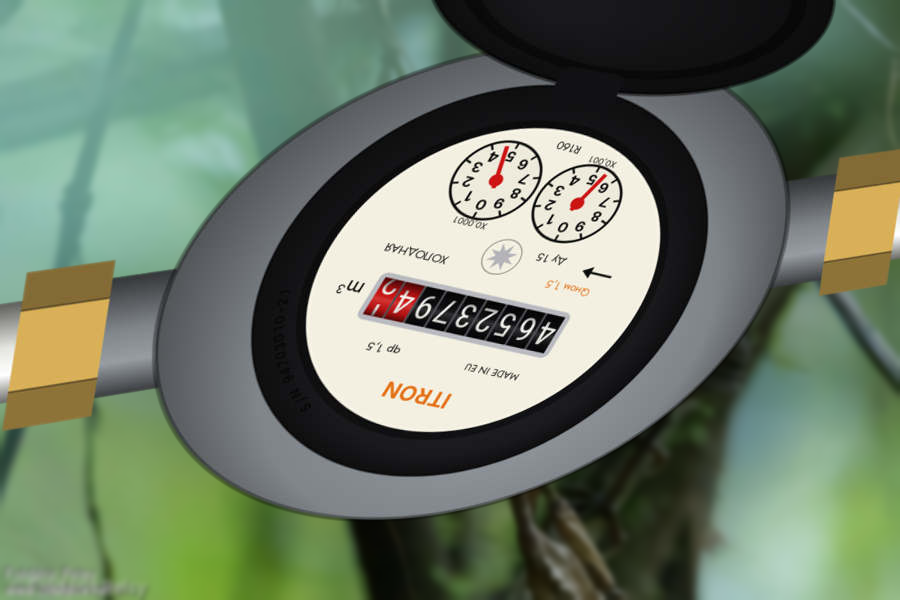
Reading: 4652379.4154,m³
